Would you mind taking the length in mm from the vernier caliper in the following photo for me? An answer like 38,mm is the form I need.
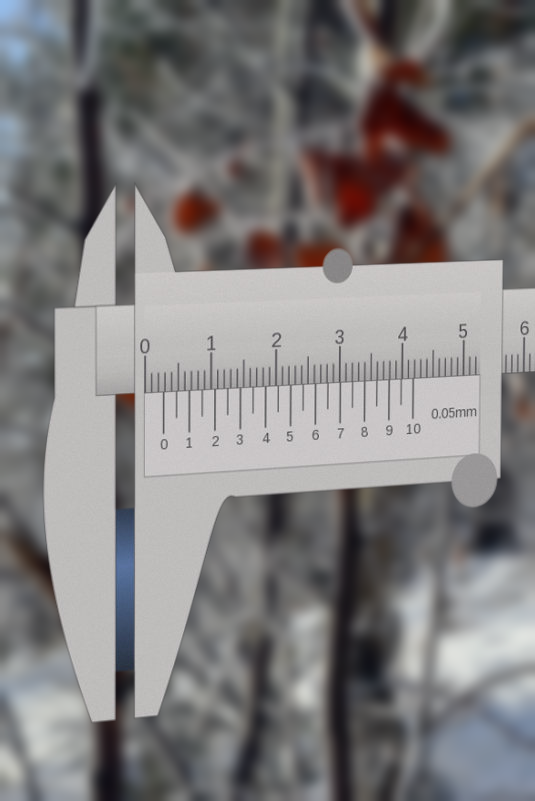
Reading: 2.8,mm
